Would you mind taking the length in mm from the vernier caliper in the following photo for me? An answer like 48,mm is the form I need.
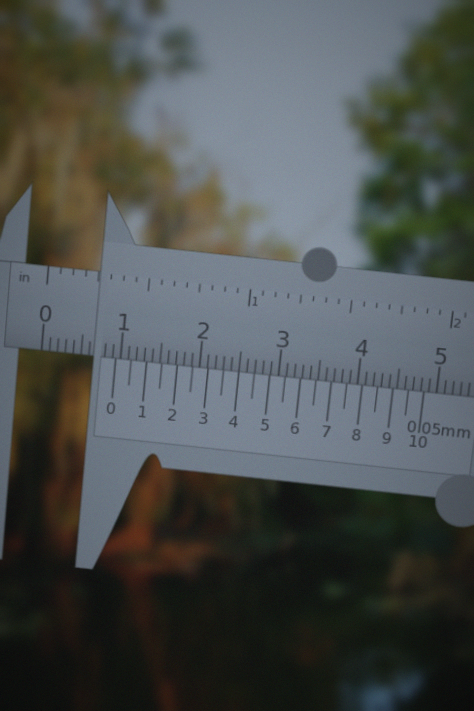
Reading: 9.4,mm
